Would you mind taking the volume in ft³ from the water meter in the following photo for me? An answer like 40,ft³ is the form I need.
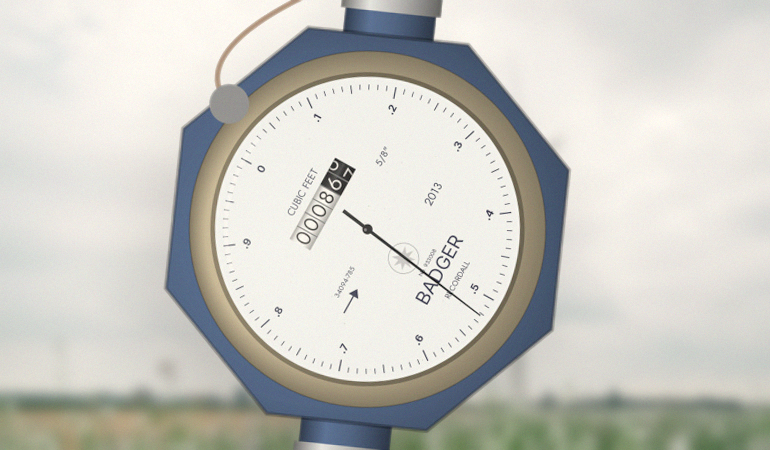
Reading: 866.52,ft³
